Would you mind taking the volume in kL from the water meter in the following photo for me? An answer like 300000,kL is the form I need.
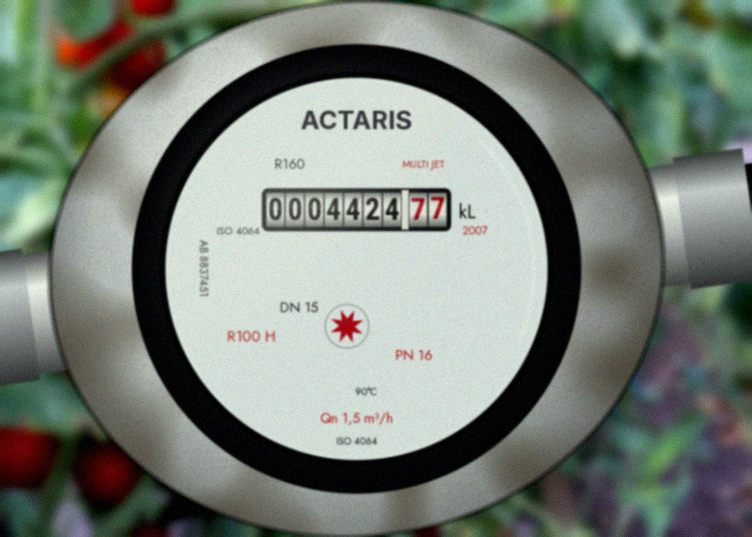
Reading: 4424.77,kL
